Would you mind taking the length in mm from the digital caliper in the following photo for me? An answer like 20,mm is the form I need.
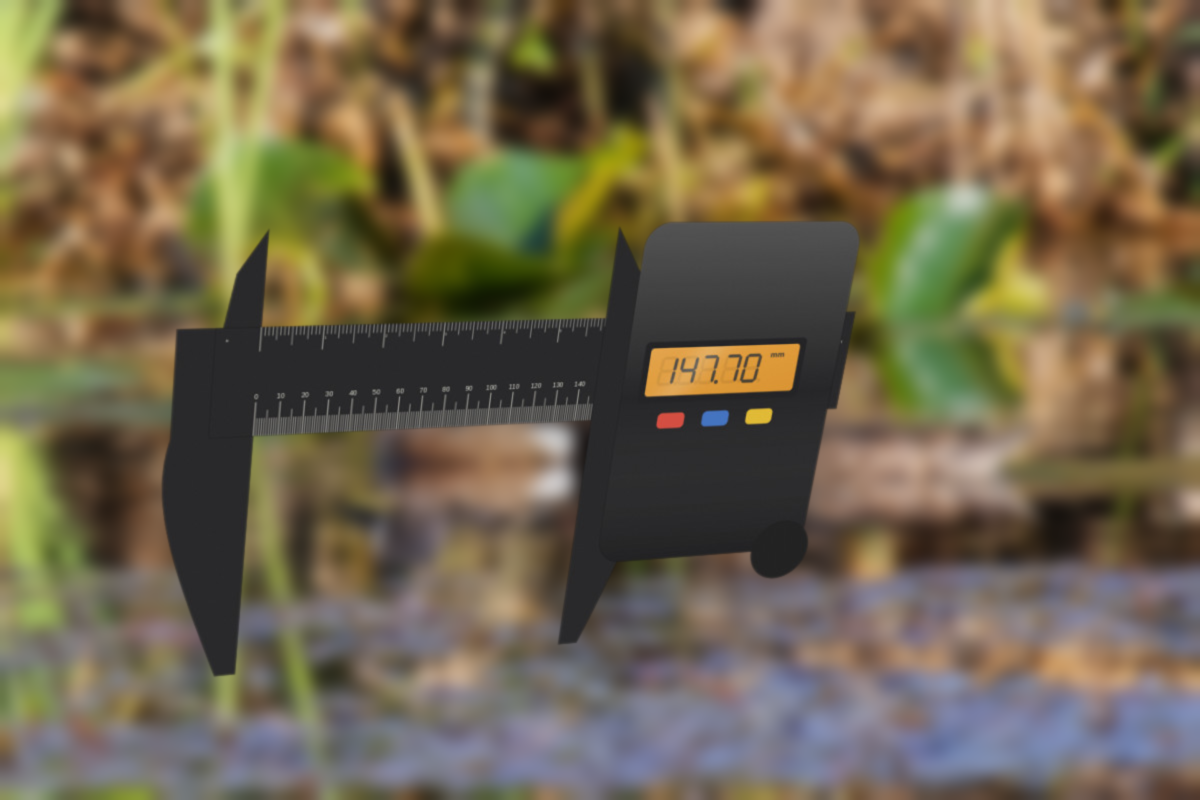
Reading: 147.70,mm
